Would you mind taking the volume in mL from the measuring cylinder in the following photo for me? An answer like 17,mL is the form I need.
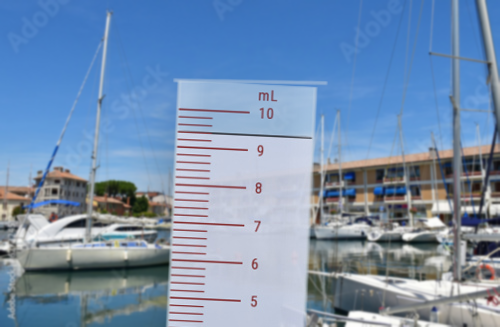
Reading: 9.4,mL
